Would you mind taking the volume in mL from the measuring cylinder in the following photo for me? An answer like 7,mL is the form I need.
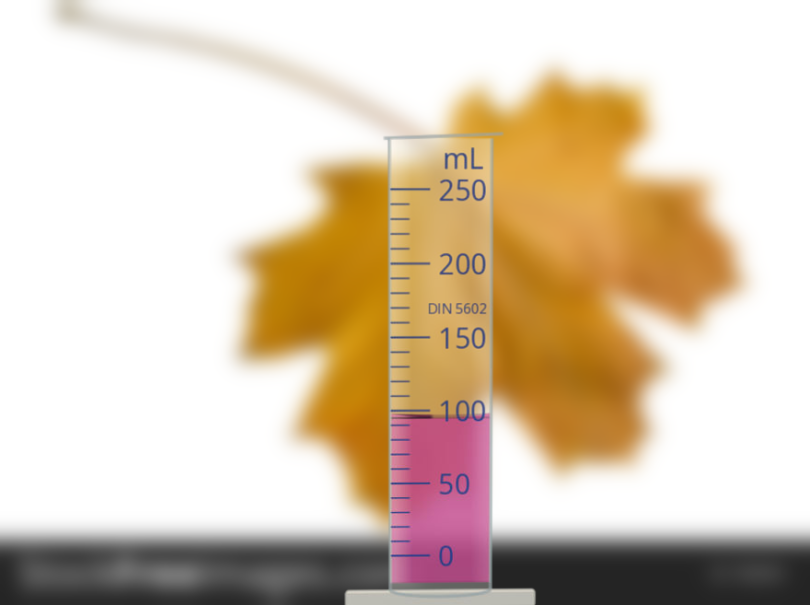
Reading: 95,mL
